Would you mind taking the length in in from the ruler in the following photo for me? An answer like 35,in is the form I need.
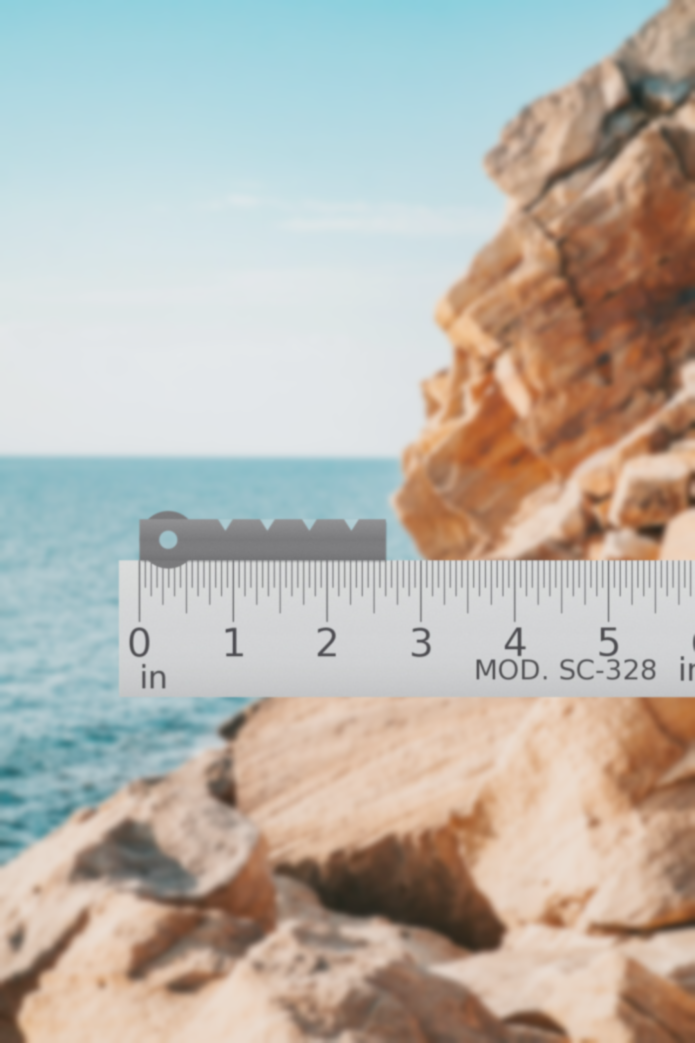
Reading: 2.625,in
